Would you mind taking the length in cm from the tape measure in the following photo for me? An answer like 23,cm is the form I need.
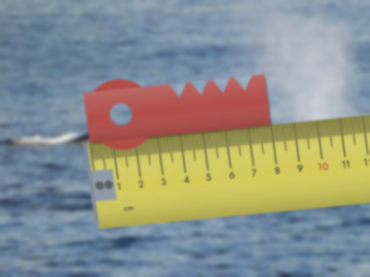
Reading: 8,cm
